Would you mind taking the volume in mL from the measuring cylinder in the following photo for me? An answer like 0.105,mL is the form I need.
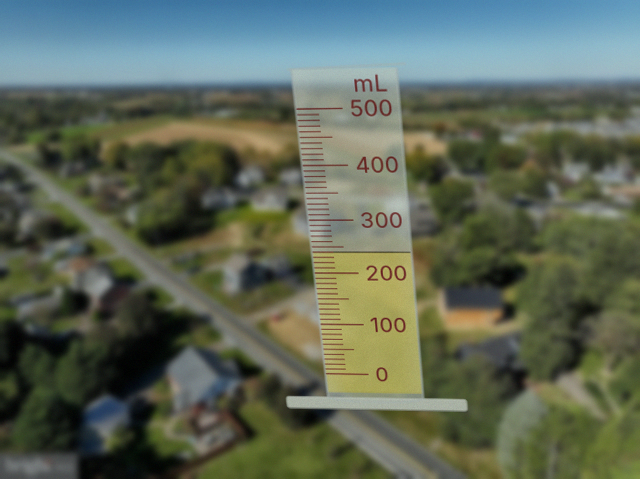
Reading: 240,mL
